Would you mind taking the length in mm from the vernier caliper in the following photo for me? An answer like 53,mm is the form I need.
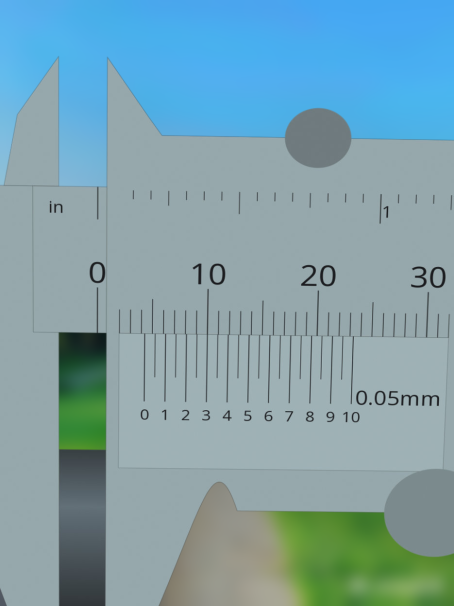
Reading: 4.3,mm
